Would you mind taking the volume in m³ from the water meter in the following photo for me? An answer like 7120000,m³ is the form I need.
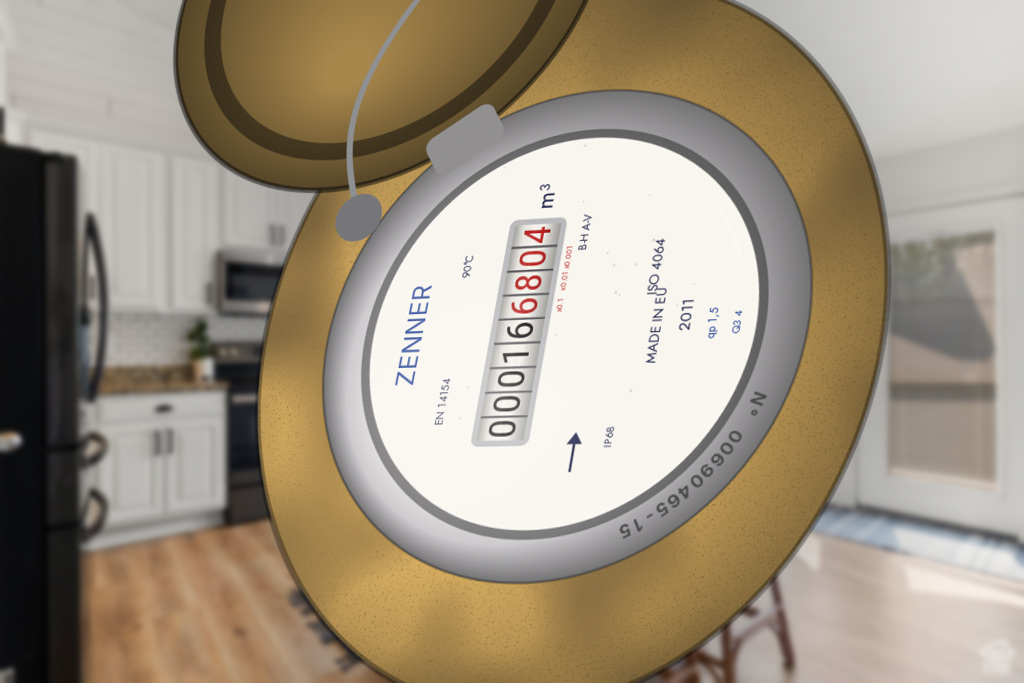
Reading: 16.6804,m³
